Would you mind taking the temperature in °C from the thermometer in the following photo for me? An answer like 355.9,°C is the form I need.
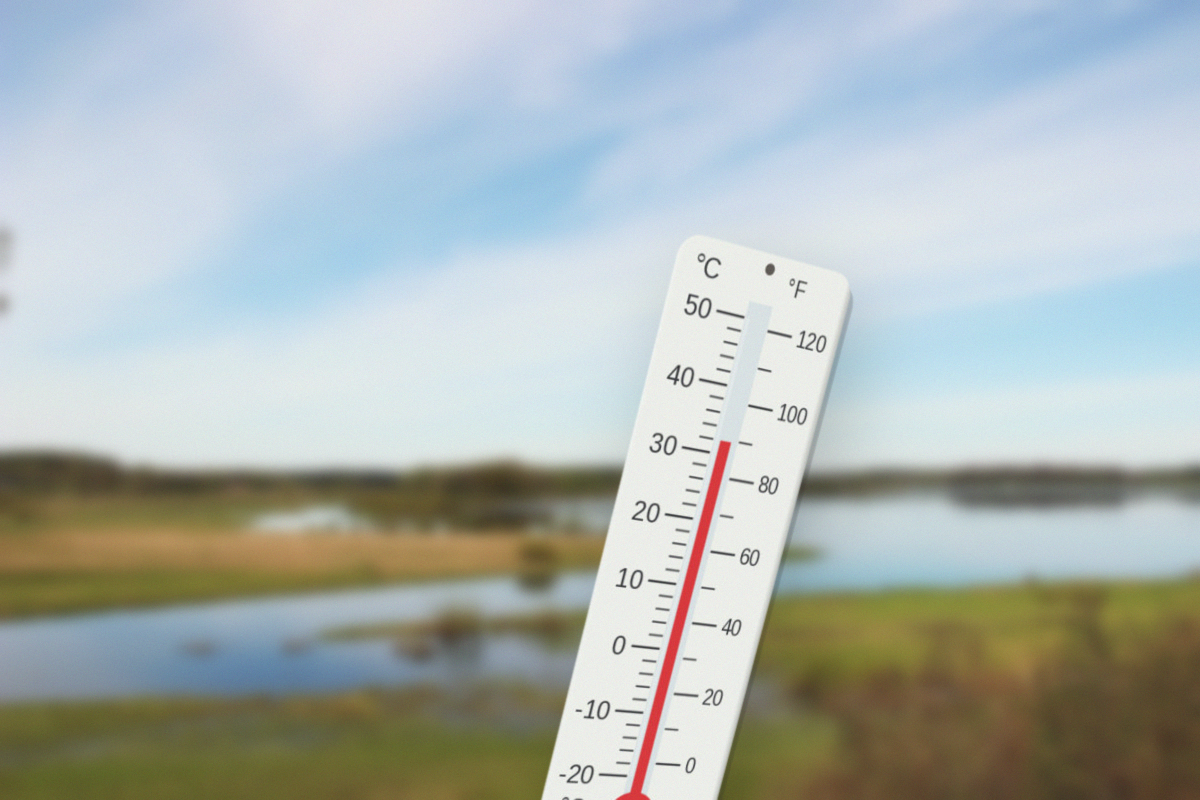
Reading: 32,°C
